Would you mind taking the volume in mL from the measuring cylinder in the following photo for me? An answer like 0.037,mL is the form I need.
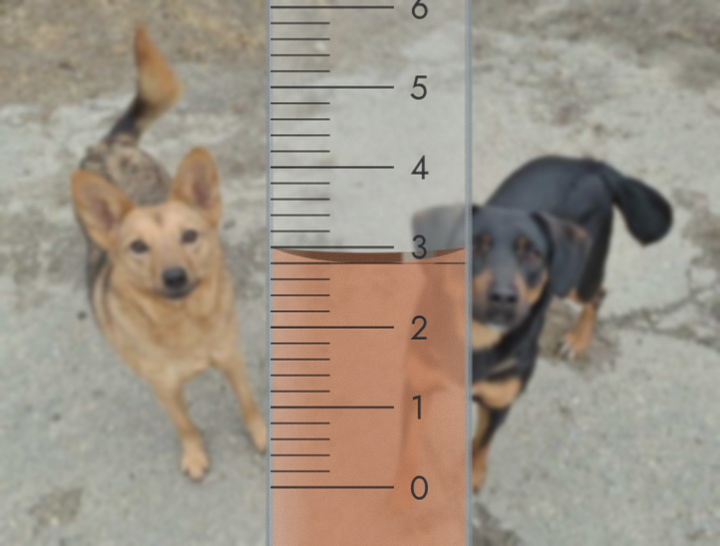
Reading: 2.8,mL
